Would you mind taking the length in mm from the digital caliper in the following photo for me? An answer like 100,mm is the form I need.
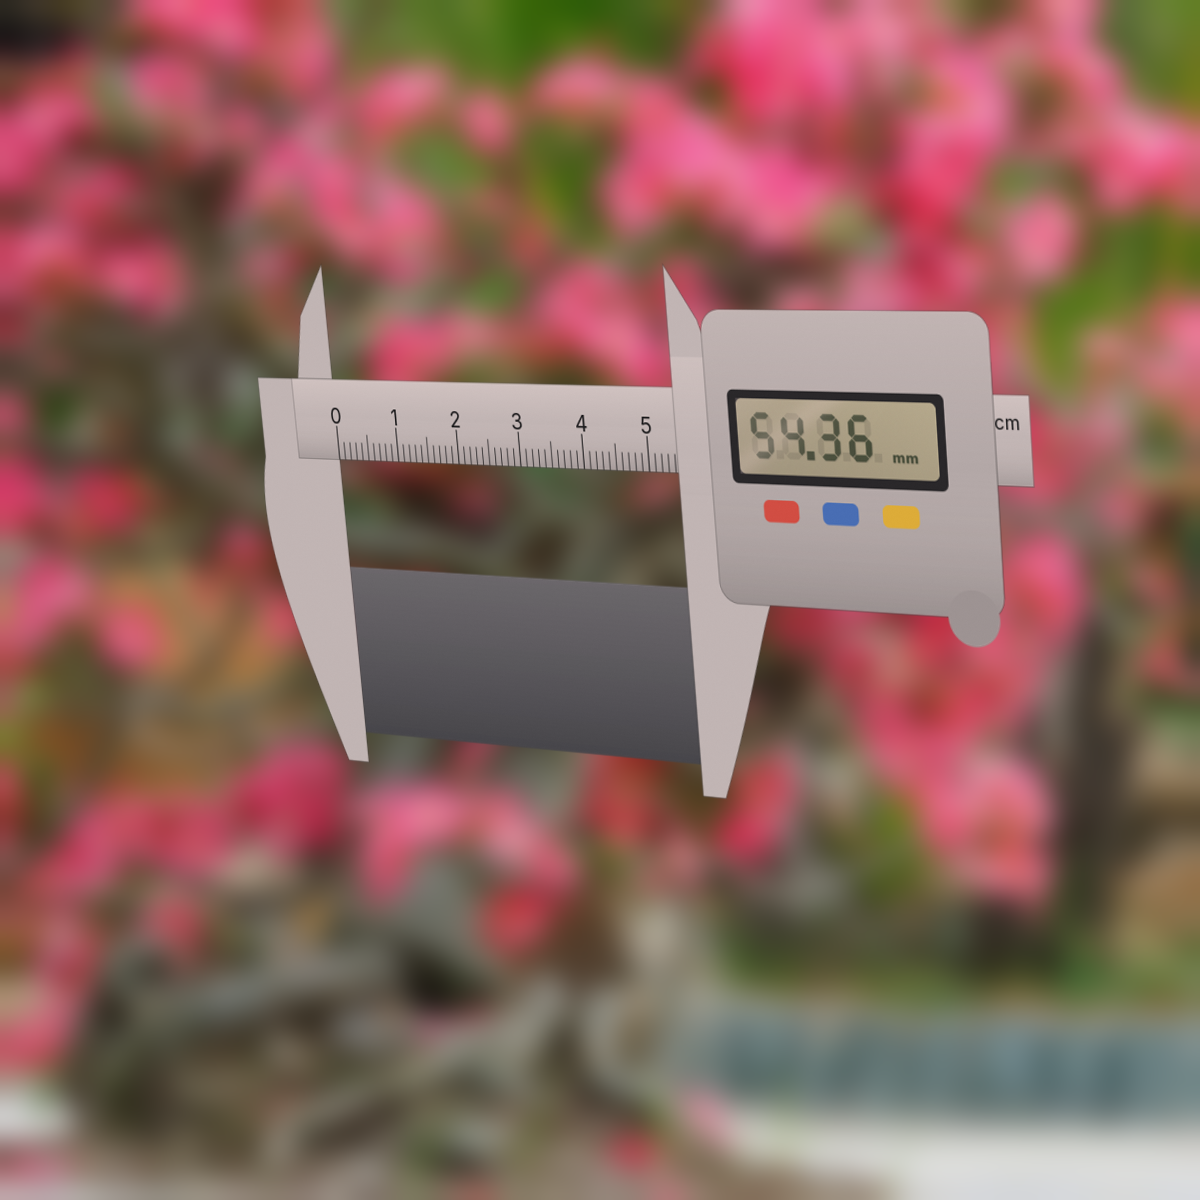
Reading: 54.36,mm
